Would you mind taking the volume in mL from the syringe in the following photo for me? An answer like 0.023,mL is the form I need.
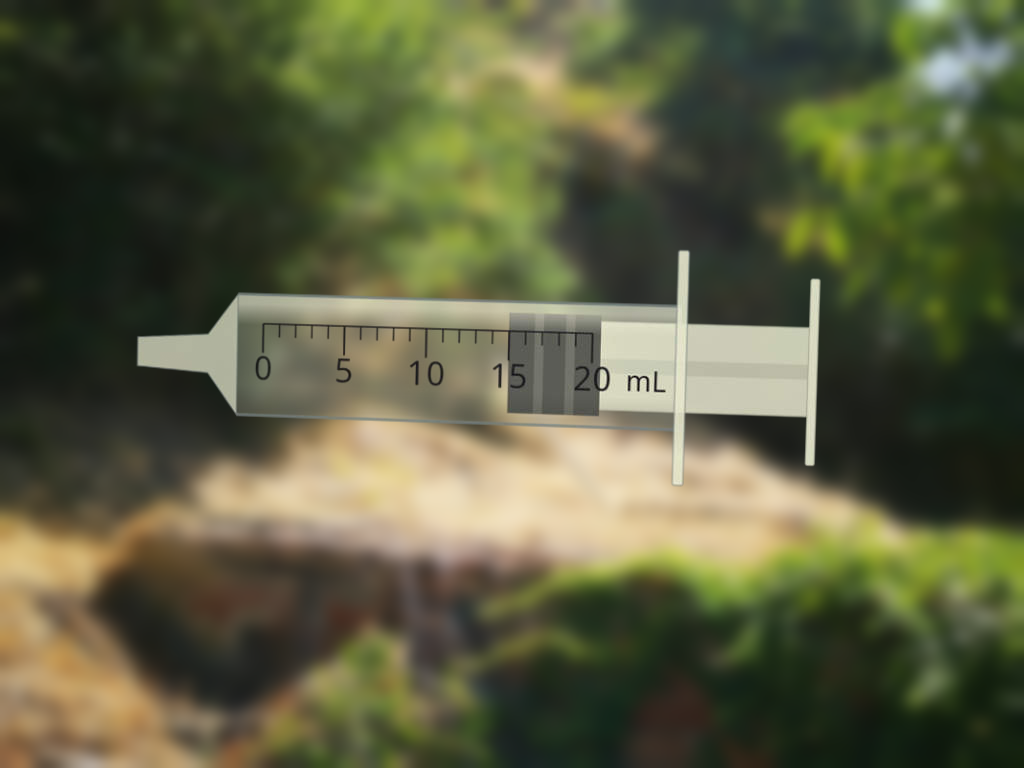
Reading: 15,mL
